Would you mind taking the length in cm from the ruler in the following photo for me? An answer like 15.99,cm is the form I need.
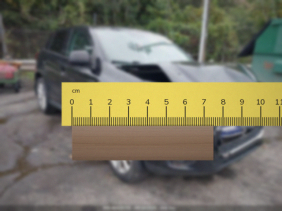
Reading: 7.5,cm
